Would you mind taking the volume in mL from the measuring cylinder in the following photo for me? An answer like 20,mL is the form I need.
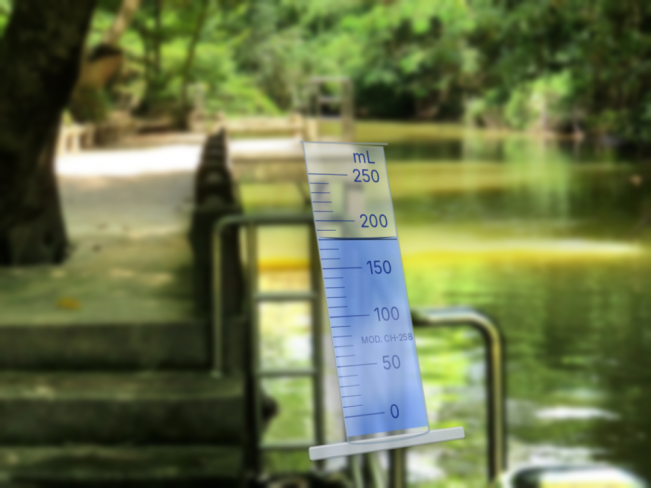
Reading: 180,mL
